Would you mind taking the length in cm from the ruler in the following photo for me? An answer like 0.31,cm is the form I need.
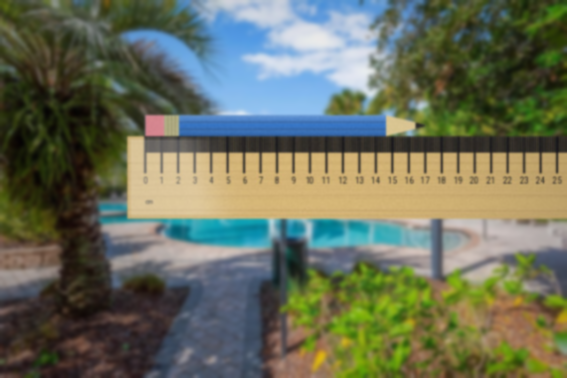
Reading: 17,cm
